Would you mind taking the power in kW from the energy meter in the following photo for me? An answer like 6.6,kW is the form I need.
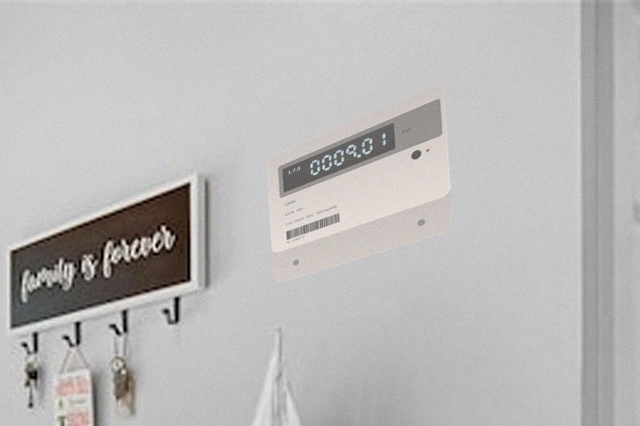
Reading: 9.01,kW
